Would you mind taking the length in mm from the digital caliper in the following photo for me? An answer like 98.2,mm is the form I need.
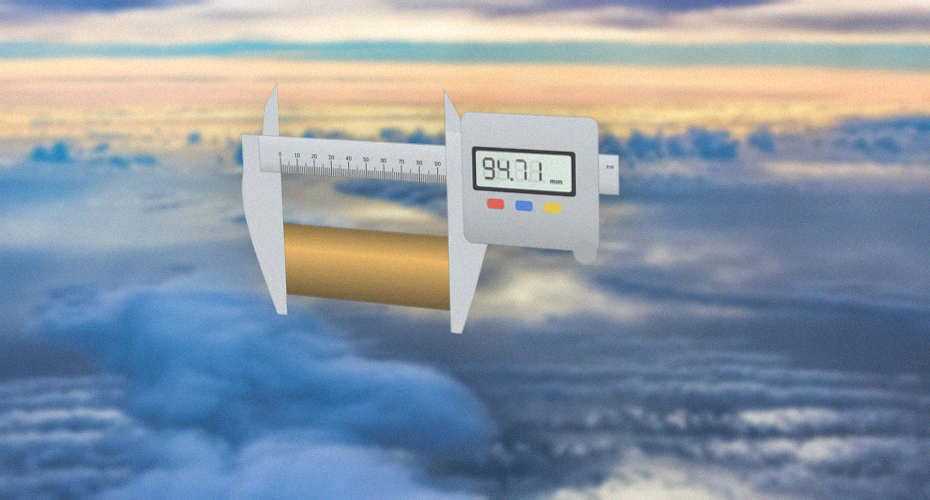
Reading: 94.71,mm
